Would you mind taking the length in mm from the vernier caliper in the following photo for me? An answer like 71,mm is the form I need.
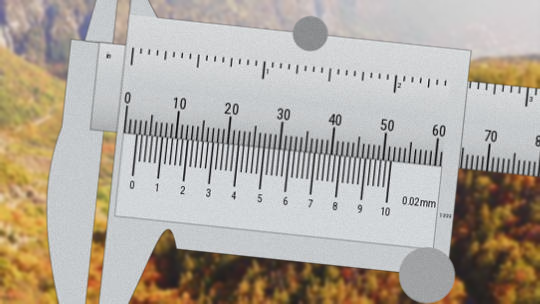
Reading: 2.5,mm
